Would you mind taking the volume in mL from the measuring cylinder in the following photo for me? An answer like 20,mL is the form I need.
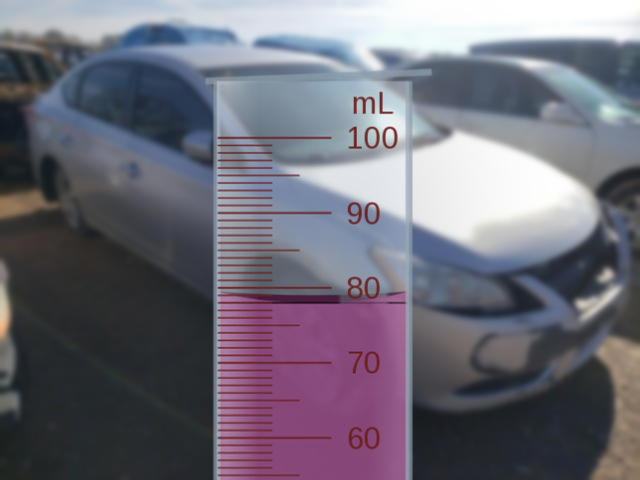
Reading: 78,mL
